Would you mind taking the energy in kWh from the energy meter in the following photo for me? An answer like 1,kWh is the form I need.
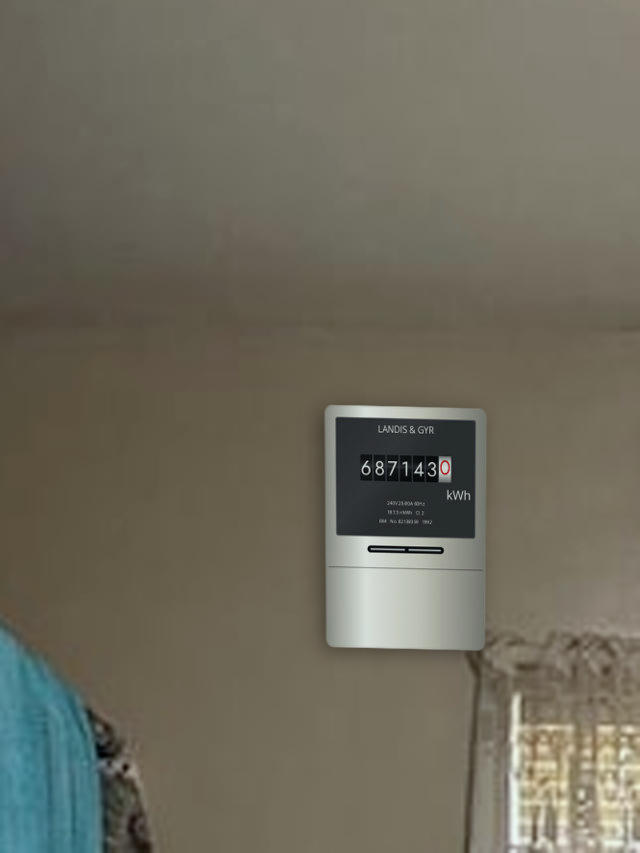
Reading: 687143.0,kWh
